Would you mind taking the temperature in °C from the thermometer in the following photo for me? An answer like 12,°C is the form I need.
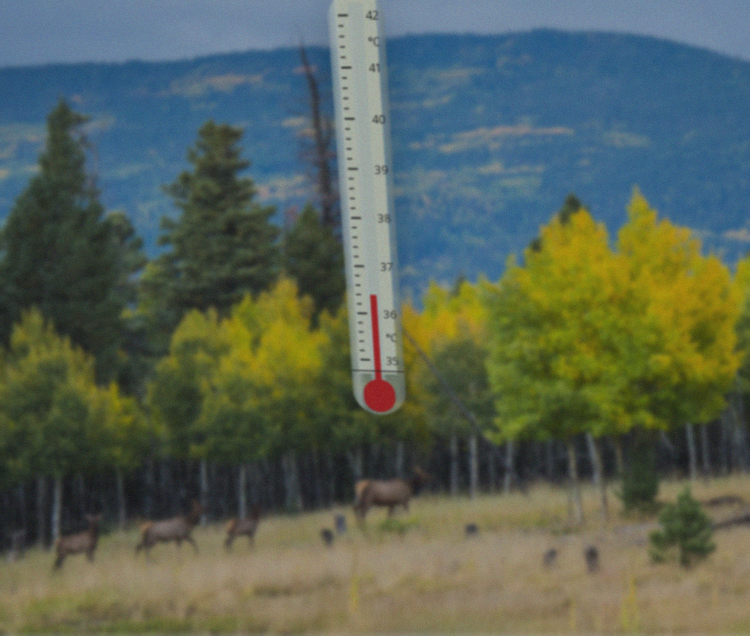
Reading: 36.4,°C
